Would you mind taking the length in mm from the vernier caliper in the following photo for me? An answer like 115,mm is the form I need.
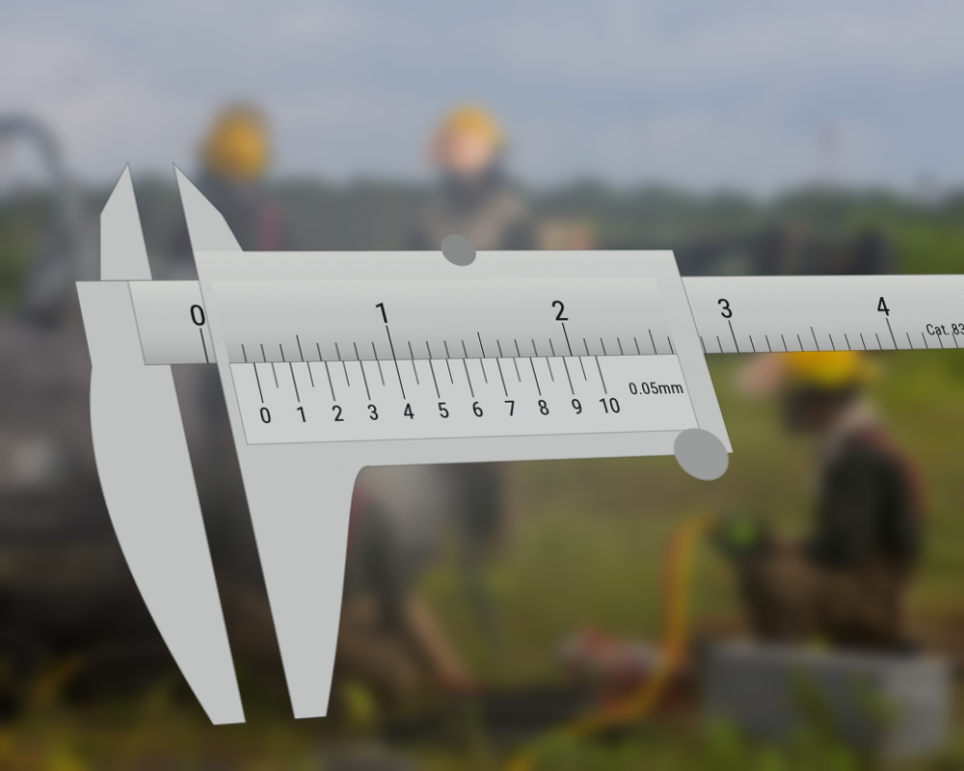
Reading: 2.4,mm
